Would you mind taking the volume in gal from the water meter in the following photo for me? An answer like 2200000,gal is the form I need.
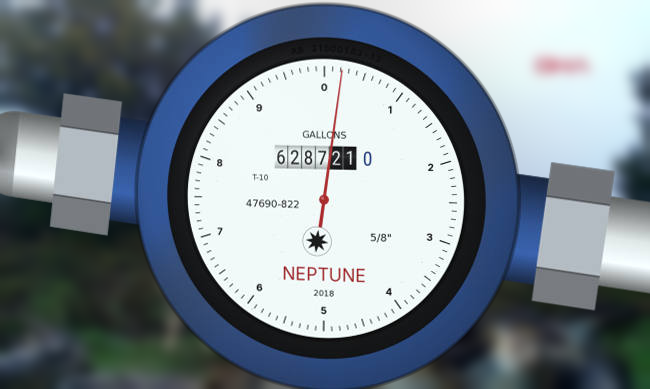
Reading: 6287210.2,gal
